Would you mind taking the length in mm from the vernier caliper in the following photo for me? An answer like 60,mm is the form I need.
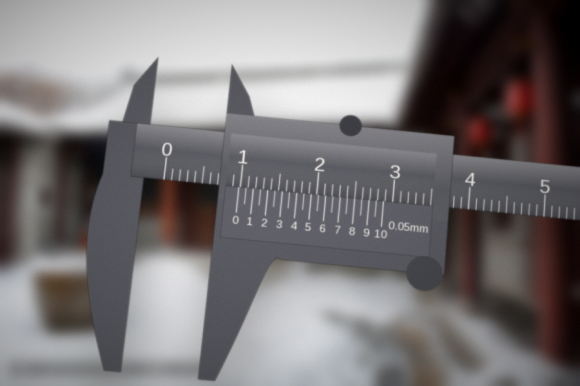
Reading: 9.8,mm
